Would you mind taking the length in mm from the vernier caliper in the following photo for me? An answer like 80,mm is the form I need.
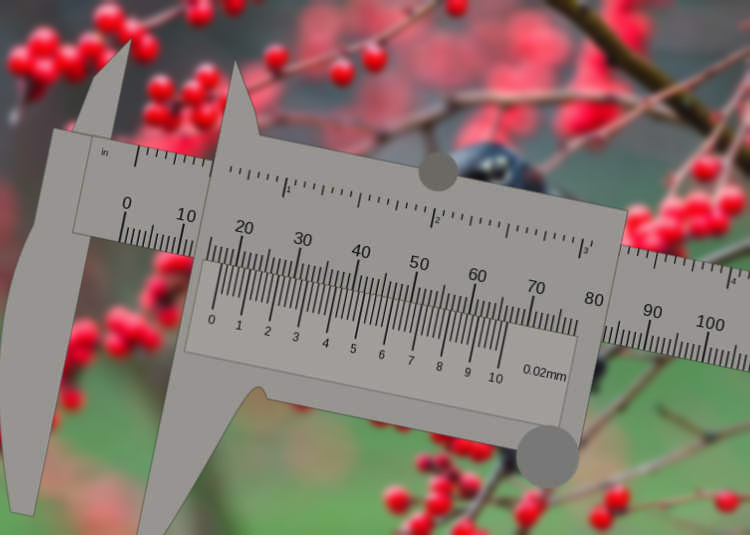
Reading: 17.6,mm
